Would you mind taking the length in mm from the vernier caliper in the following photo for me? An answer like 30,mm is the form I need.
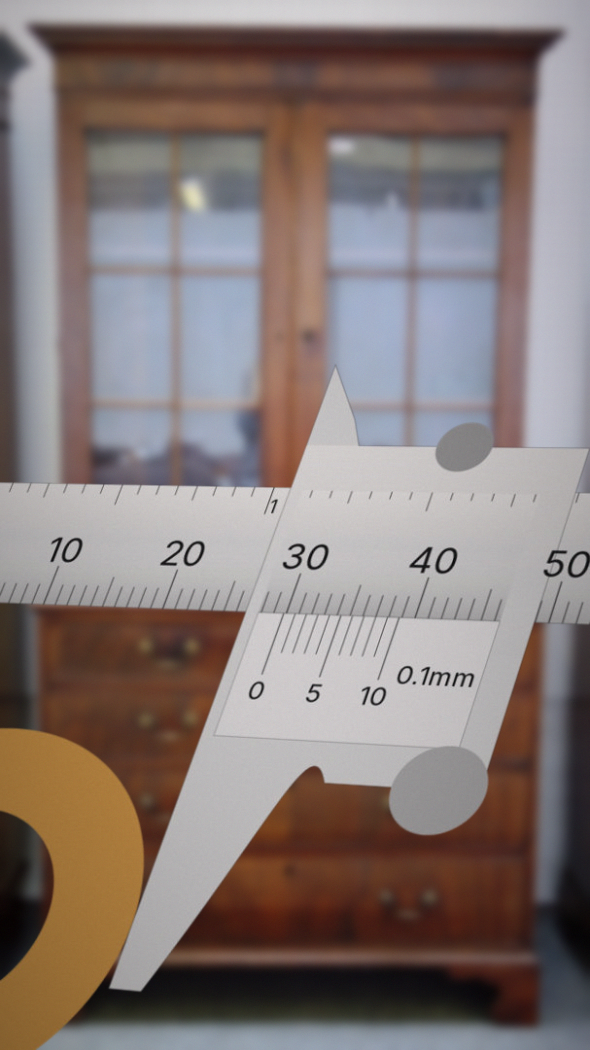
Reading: 29.8,mm
